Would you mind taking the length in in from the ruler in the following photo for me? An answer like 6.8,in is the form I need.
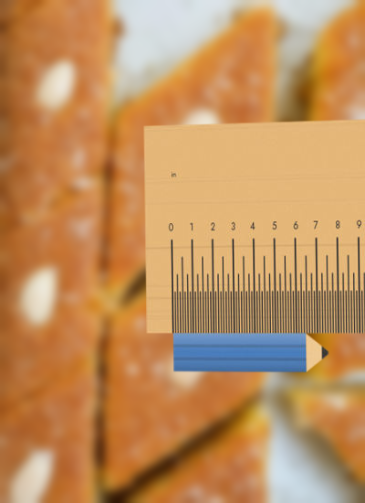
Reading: 7.5,in
